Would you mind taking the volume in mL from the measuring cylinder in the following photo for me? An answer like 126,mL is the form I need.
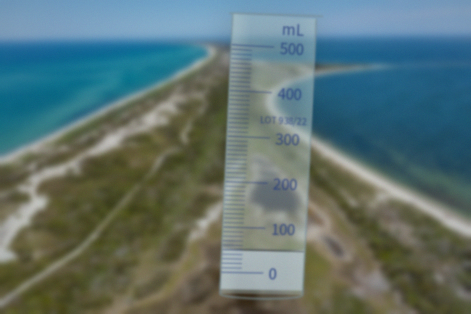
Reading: 50,mL
